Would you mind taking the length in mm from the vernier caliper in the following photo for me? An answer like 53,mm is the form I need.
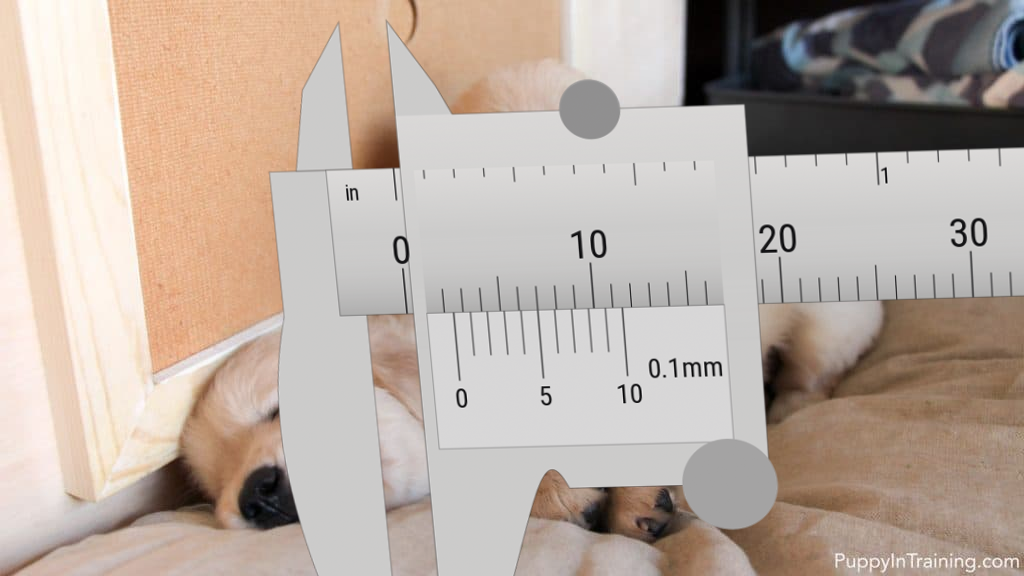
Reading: 2.5,mm
